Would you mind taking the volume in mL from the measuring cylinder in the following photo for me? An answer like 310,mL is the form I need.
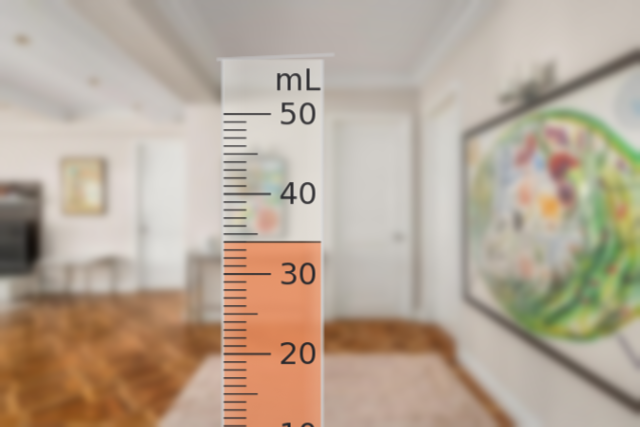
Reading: 34,mL
